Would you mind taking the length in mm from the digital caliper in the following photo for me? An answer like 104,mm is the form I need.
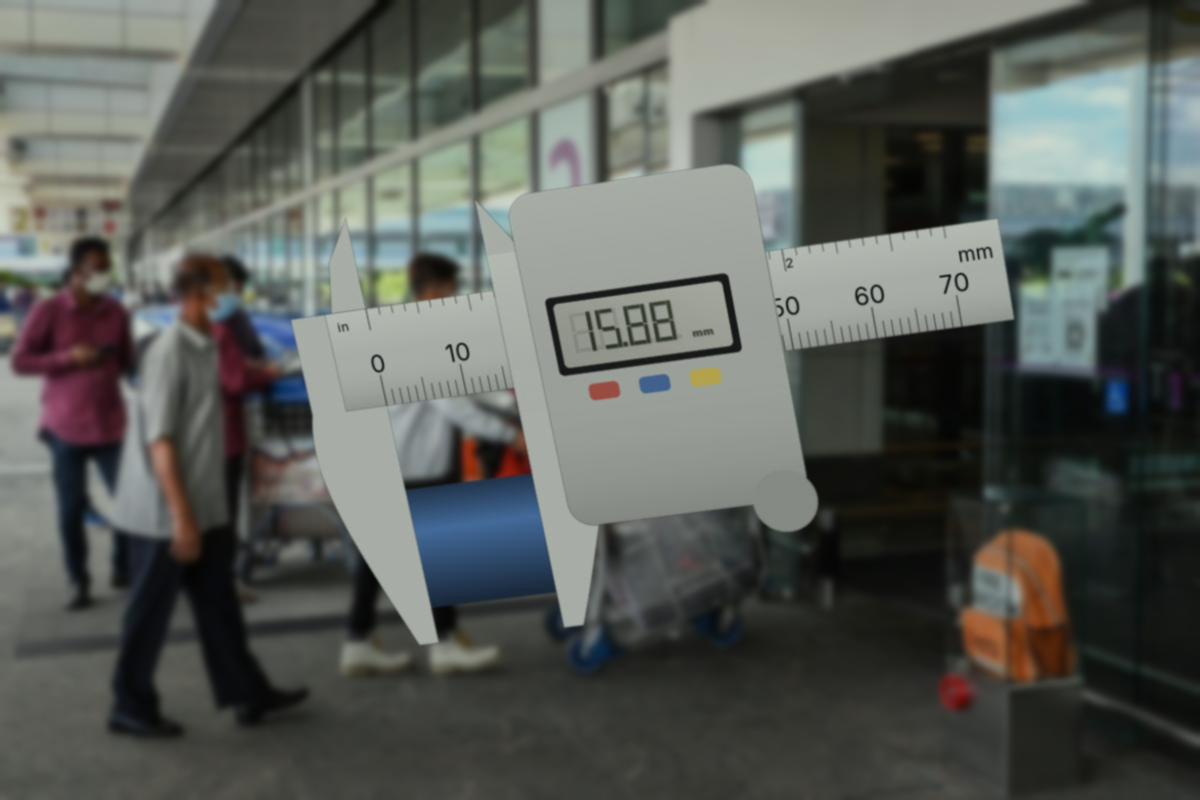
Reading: 15.88,mm
